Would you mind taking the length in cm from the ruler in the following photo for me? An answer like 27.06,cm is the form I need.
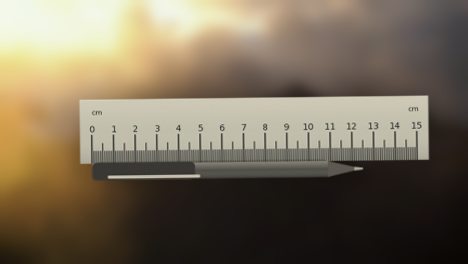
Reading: 12.5,cm
